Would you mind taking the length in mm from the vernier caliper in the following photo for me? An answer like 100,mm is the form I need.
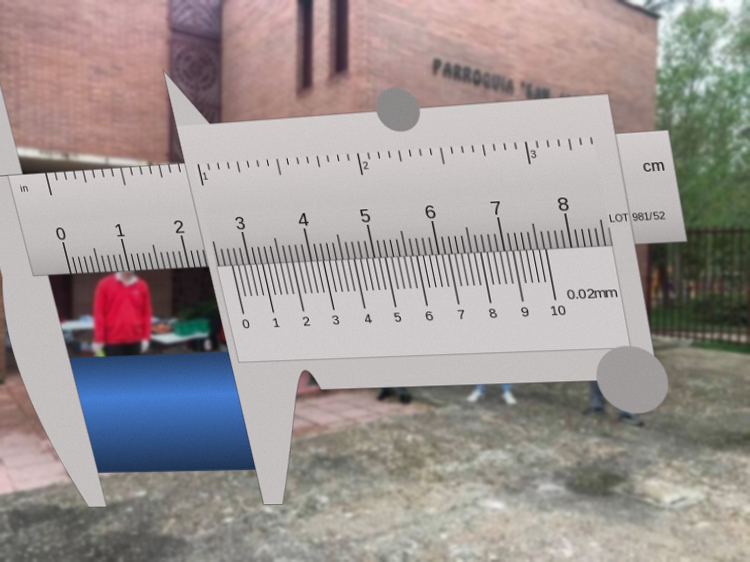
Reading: 27.2,mm
